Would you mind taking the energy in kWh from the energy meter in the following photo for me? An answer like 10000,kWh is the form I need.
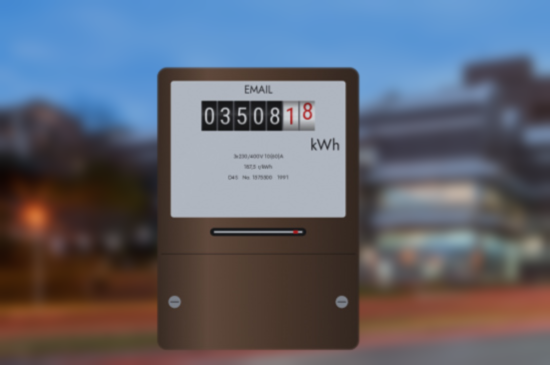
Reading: 3508.18,kWh
